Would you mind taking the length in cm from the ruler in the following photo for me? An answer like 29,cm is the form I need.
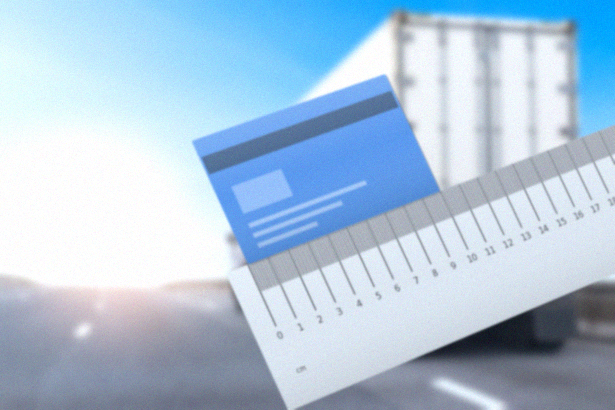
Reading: 10,cm
